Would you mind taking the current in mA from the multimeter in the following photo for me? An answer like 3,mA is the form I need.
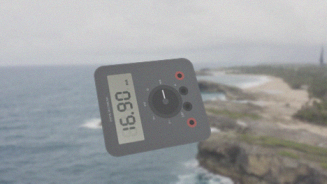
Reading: 16.90,mA
